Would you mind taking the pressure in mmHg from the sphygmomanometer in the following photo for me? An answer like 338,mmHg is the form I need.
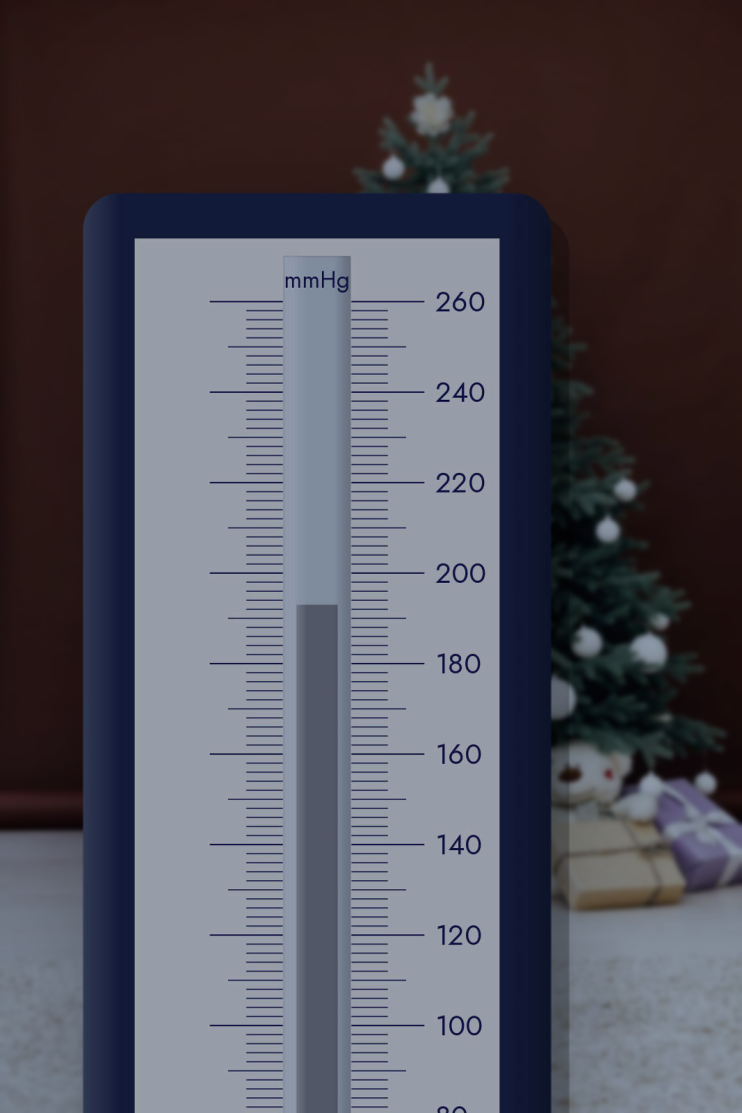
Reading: 193,mmHg
